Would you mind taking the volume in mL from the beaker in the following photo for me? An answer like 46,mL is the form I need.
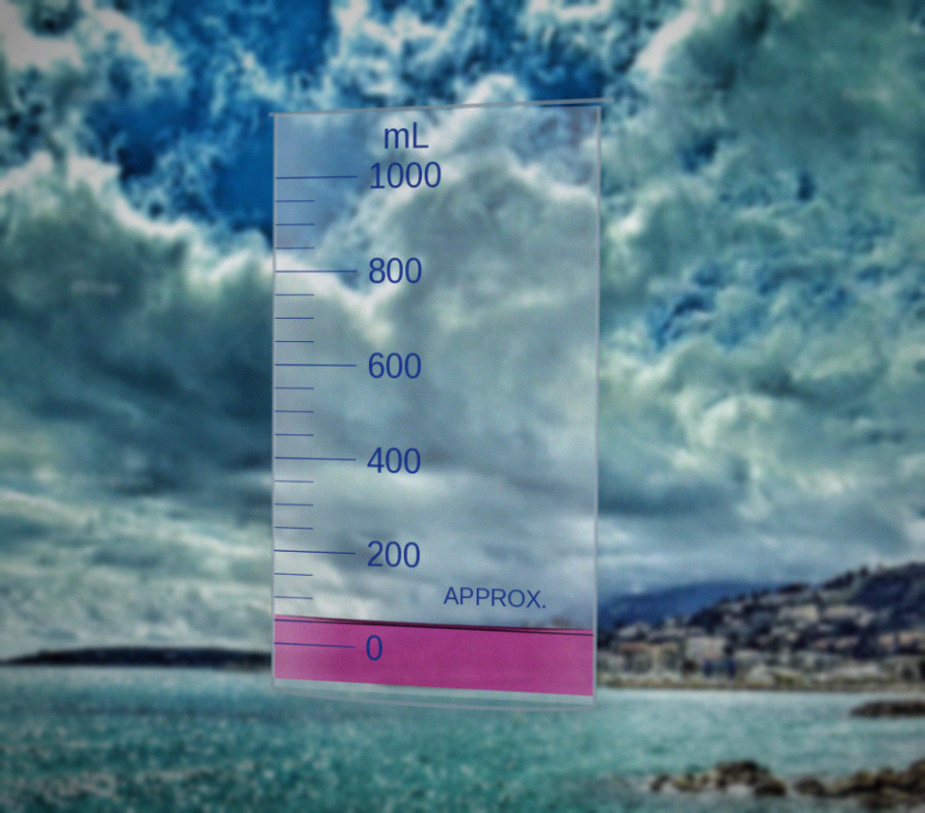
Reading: 50,mL
